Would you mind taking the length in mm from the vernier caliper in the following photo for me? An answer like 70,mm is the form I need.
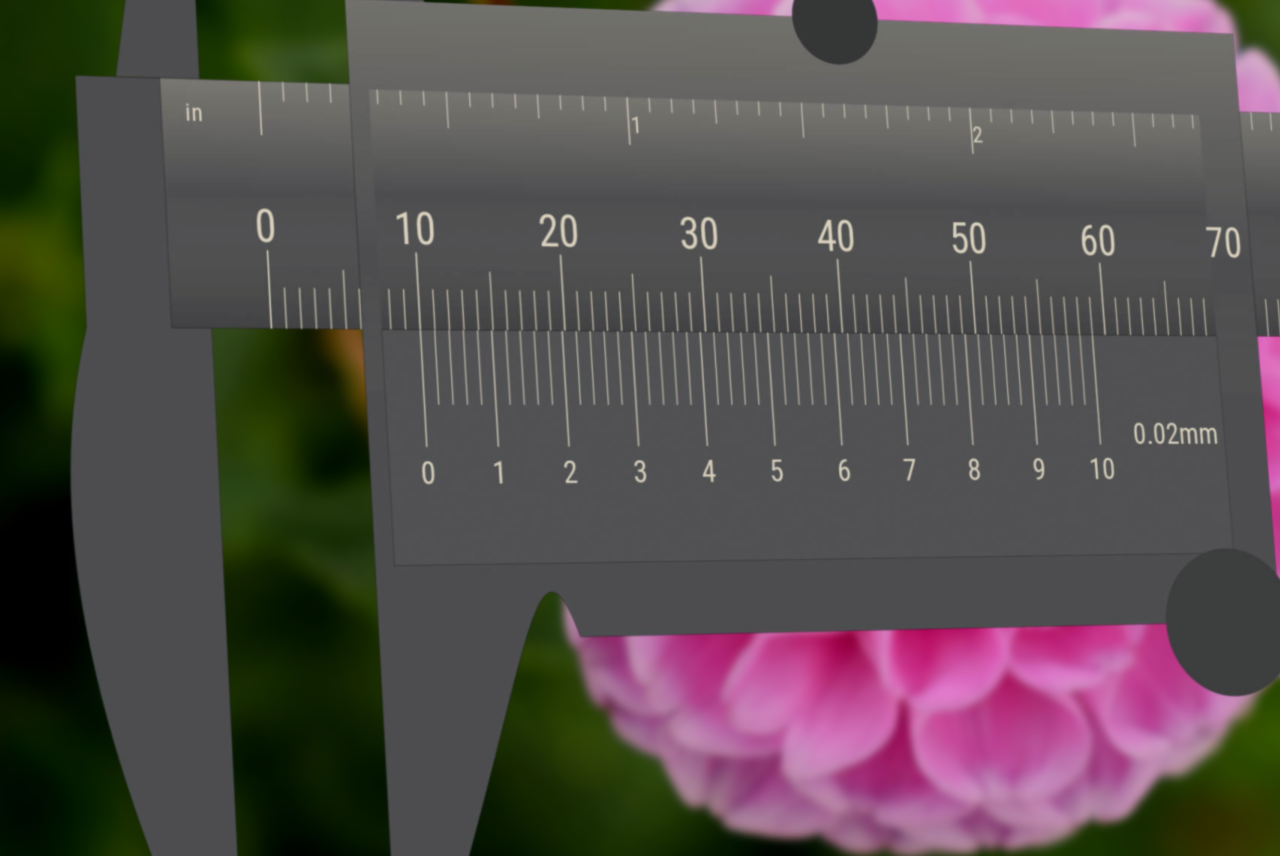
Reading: 10.0,mm
